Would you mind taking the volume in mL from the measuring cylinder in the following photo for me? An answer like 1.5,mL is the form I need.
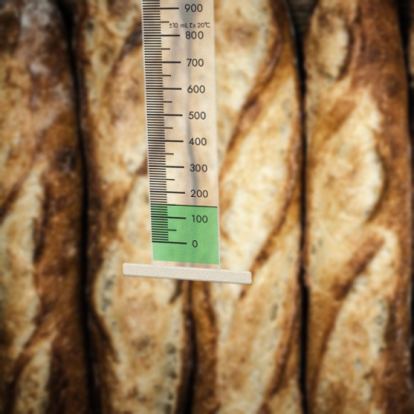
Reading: 150,mL
